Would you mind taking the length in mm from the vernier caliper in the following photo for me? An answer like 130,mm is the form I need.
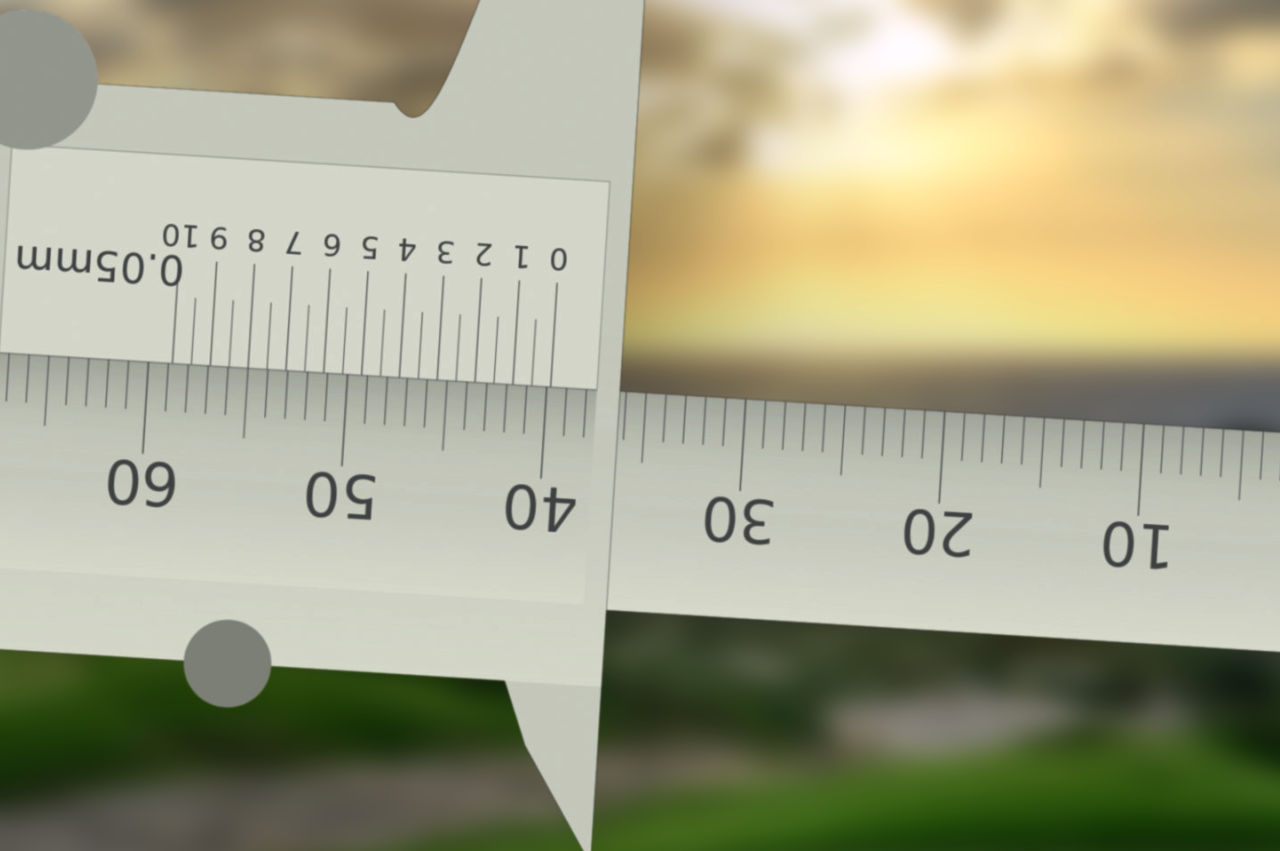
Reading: 39.8,mm
